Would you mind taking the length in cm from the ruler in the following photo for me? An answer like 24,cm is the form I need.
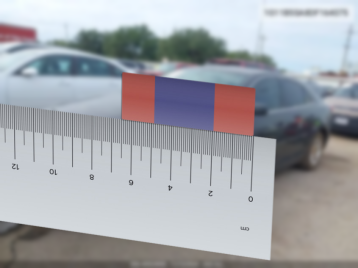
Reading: 6.5,cm
